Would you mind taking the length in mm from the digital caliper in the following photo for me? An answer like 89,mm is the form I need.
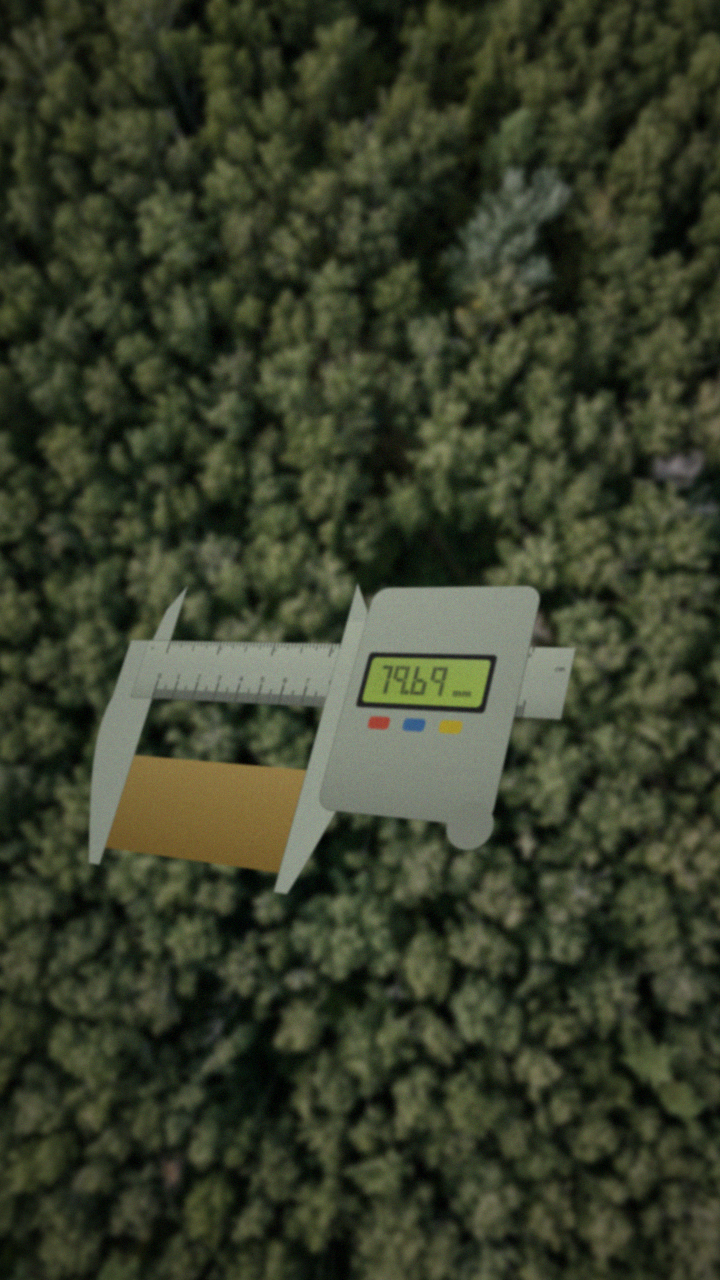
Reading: 79.69,mm
